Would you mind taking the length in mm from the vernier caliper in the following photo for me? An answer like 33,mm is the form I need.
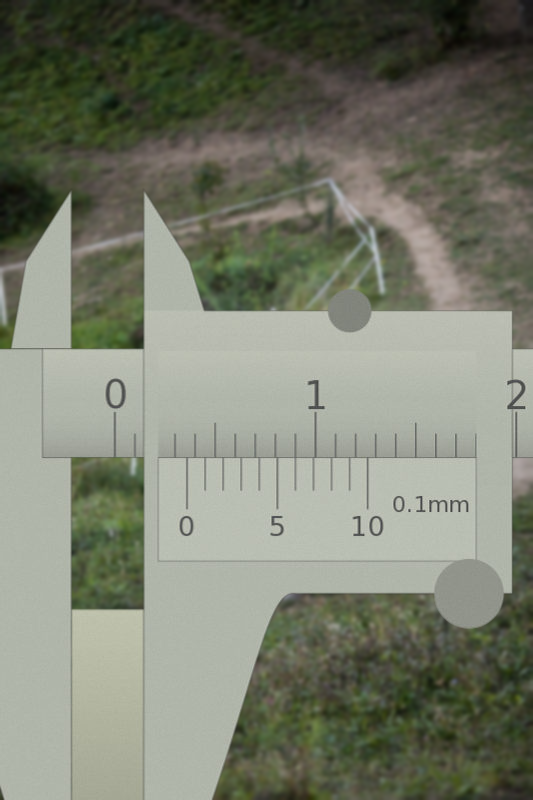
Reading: 3.6,mm
